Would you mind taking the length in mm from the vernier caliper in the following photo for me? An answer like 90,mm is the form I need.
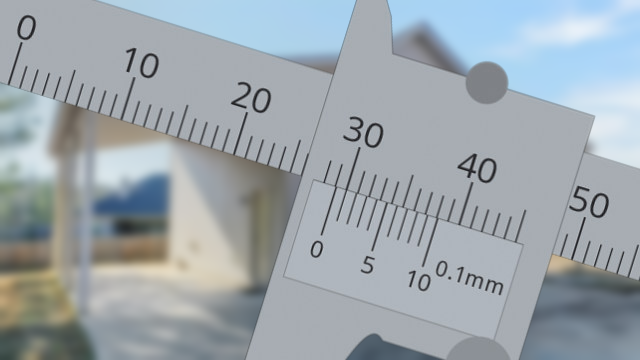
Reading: 29.1,mm
